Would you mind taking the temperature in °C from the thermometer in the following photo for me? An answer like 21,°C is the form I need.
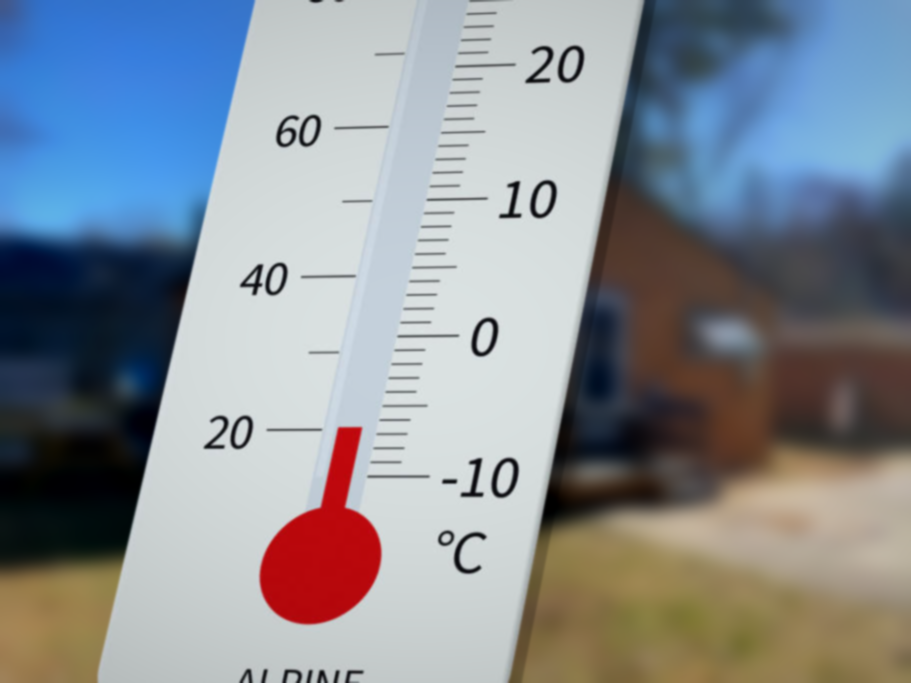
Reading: -6.5,°C
